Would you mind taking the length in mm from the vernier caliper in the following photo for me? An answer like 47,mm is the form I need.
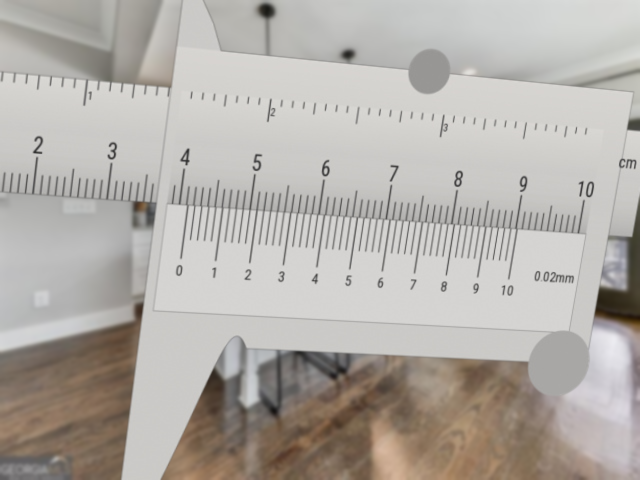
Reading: 41.2,mm
